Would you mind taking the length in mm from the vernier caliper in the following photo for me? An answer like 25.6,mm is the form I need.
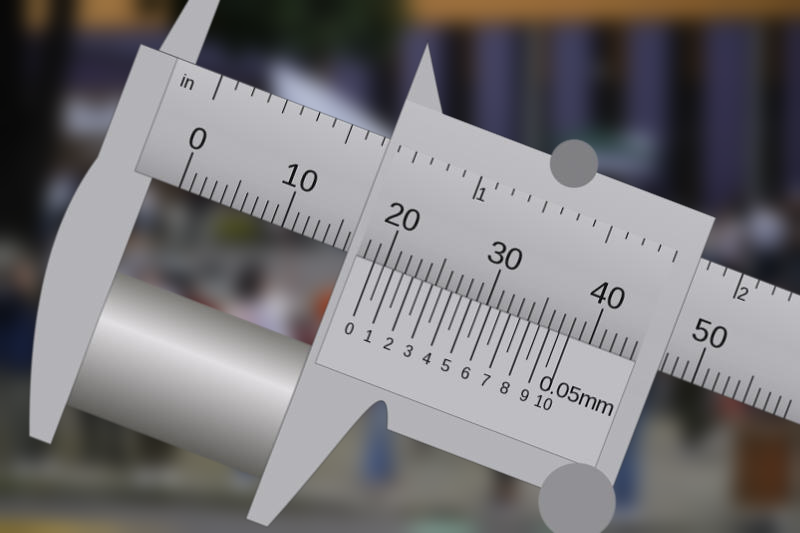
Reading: 19.0,mm
